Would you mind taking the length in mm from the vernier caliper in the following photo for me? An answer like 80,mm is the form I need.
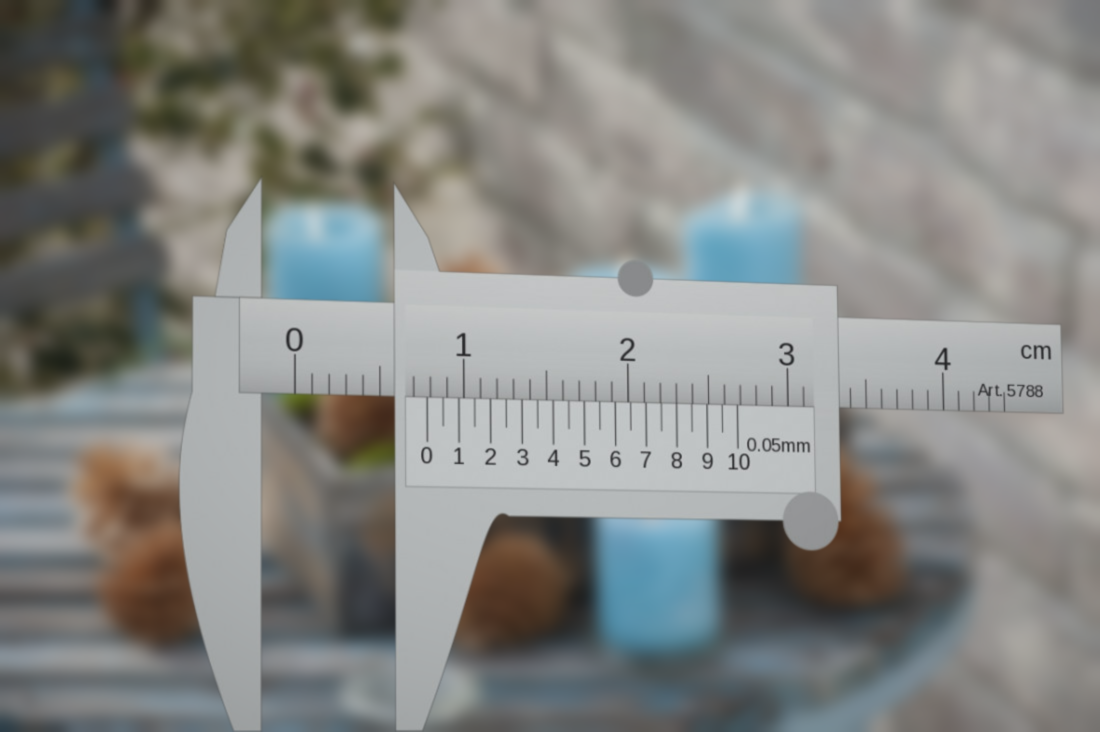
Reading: 7.8,mm
